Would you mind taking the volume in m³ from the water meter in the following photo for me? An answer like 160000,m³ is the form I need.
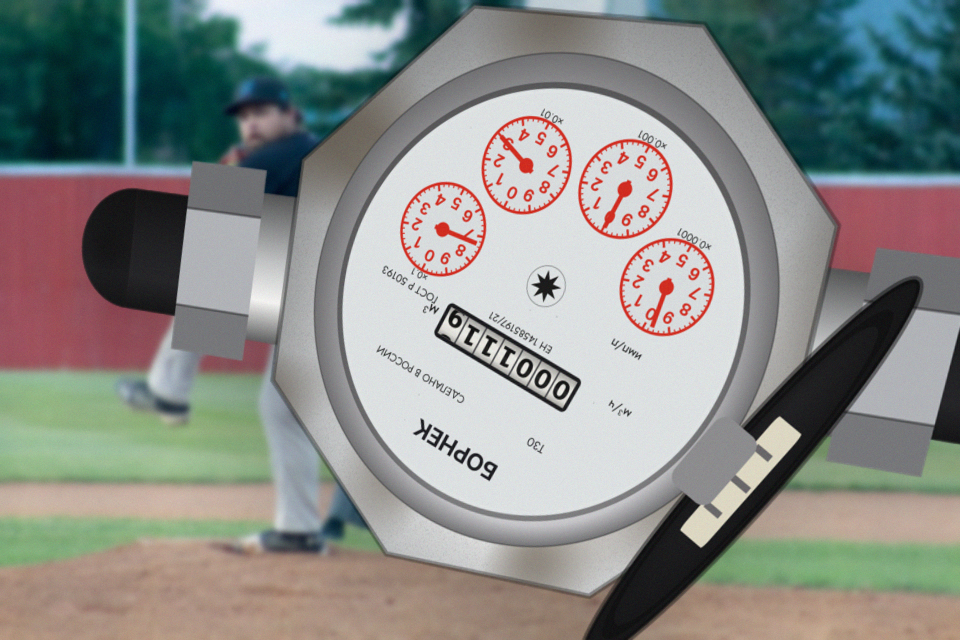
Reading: 1118.7299,m³
